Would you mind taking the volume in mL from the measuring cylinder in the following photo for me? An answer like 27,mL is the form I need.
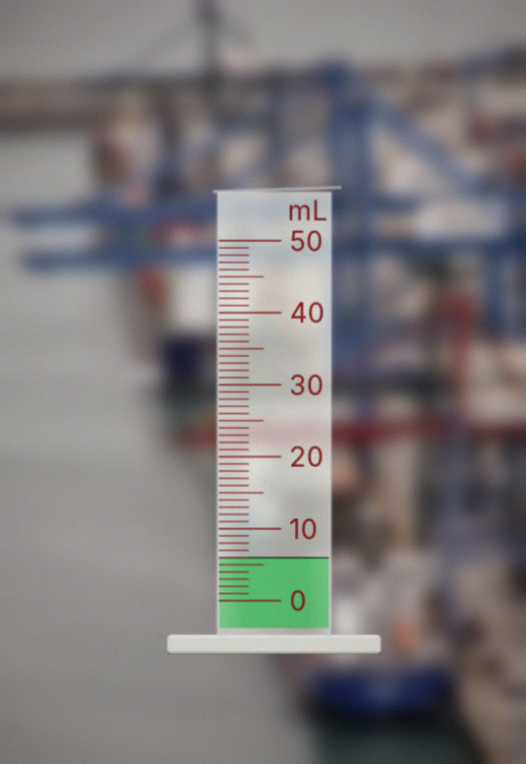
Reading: 6,mL
